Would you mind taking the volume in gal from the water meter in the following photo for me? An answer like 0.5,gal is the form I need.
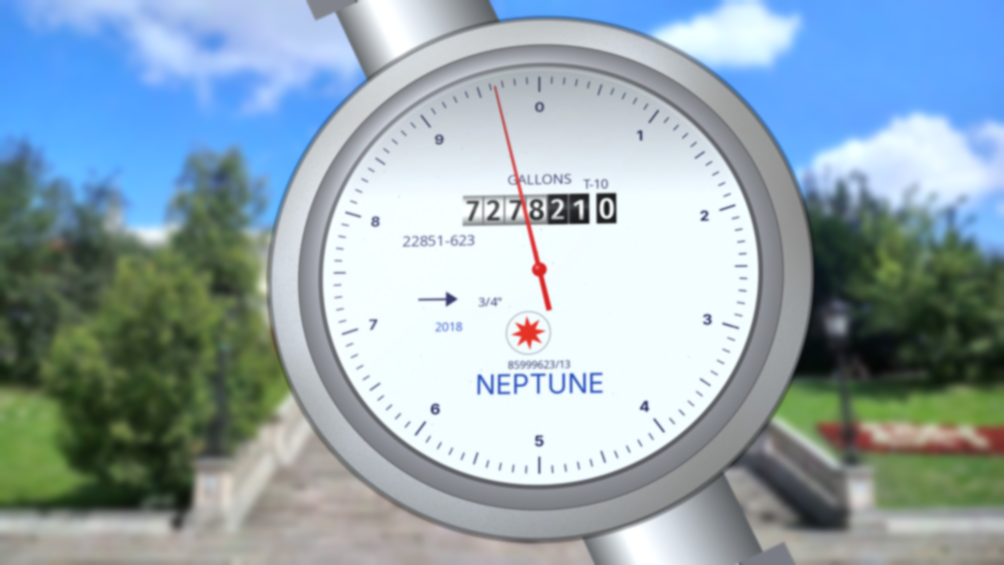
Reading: 7278209.6,gal
